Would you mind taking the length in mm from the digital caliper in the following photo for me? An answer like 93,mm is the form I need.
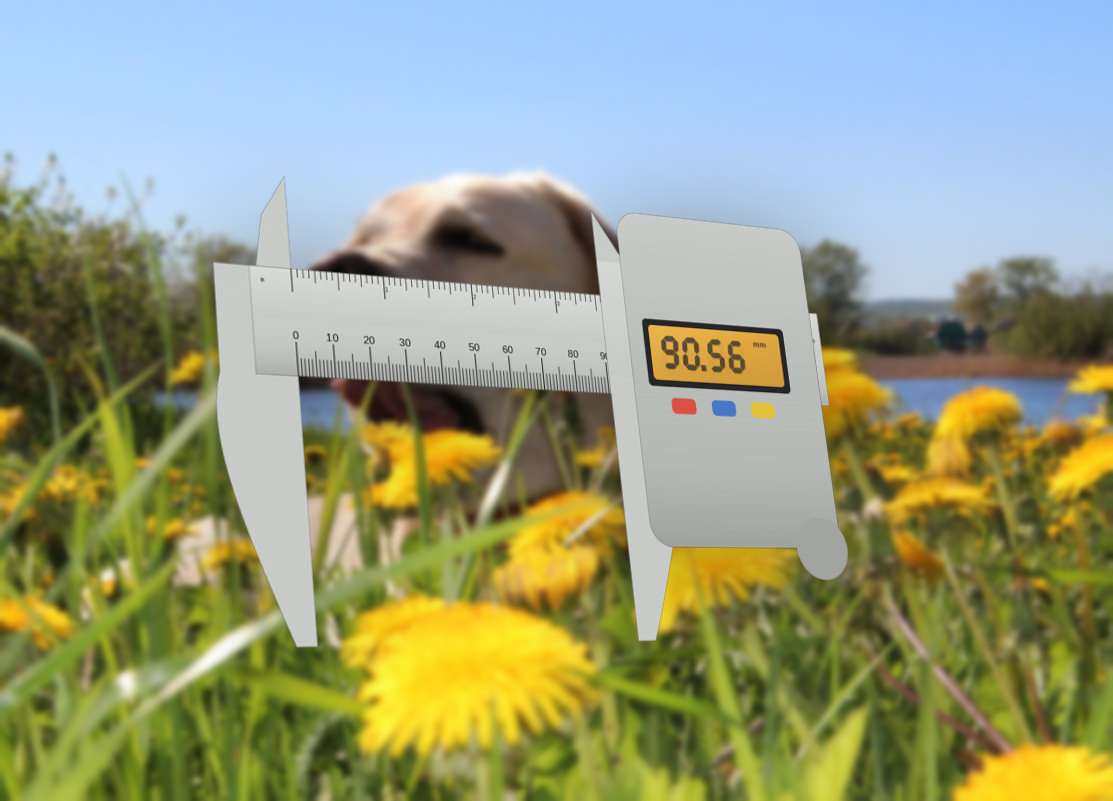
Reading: 90.56,mm
